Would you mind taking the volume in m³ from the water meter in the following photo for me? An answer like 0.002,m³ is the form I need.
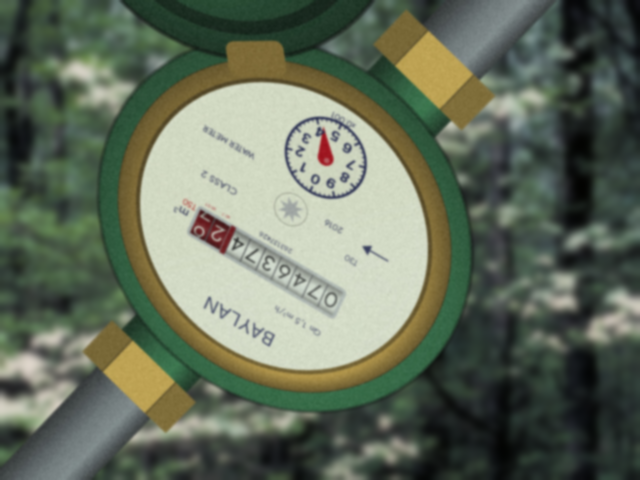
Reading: 746374.264,m³
